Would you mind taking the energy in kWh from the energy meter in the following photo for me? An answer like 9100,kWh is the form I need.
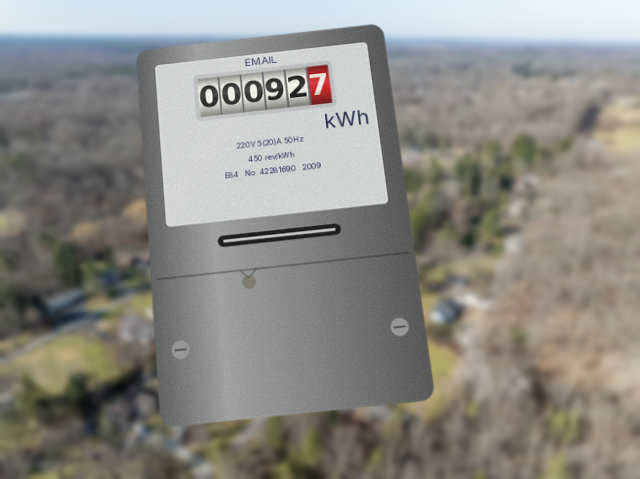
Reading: 92.7,kWh
